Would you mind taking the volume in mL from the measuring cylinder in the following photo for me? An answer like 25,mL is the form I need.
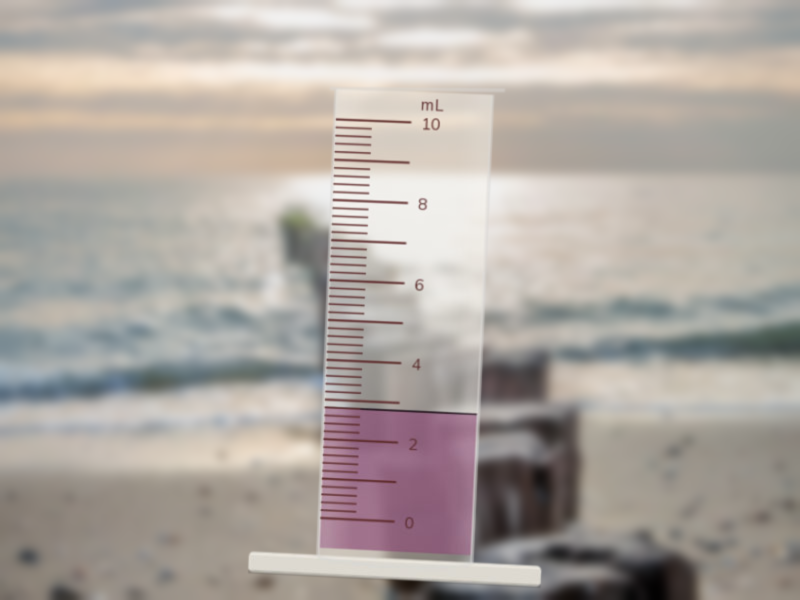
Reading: 2.8,mL
